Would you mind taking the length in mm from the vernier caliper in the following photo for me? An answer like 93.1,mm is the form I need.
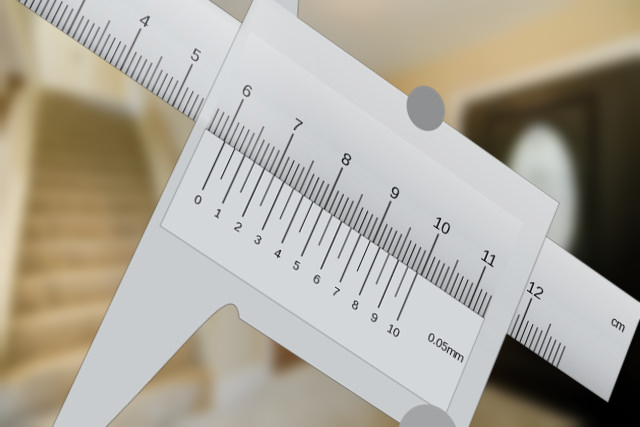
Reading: 60.2,mm
